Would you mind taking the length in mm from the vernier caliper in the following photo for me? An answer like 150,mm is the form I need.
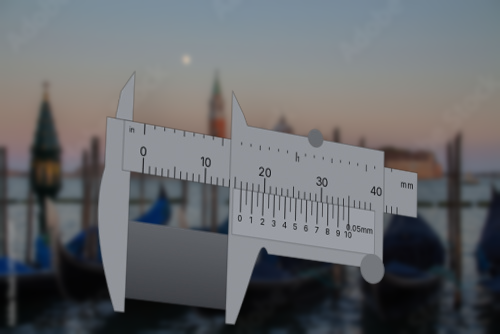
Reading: 16.0,mm
